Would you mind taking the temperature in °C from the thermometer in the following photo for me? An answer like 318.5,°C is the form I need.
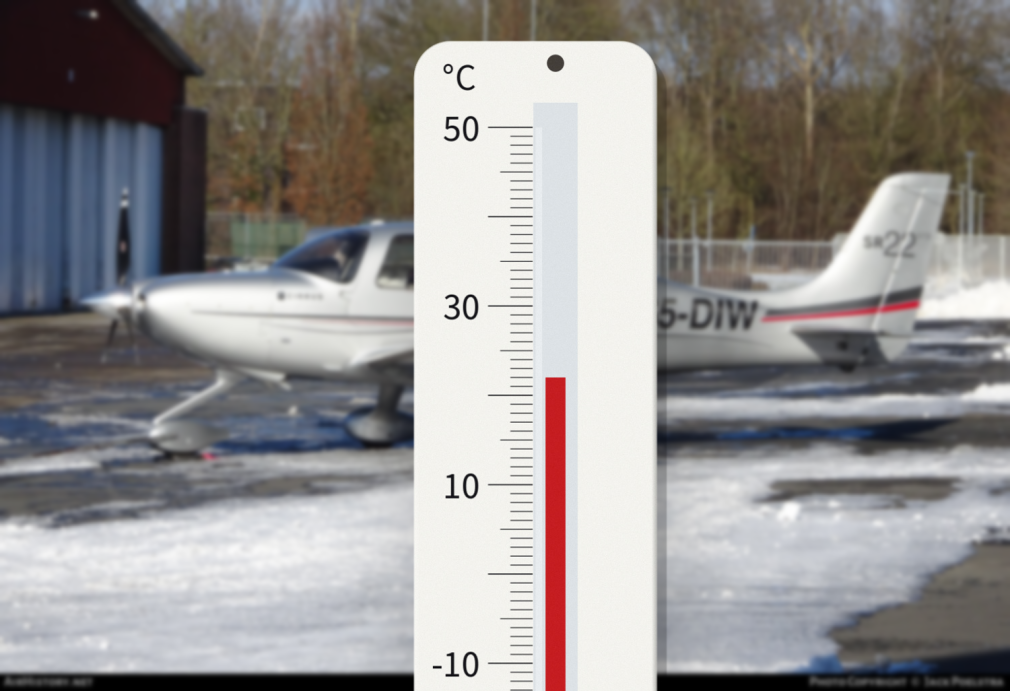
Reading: 22,°C
